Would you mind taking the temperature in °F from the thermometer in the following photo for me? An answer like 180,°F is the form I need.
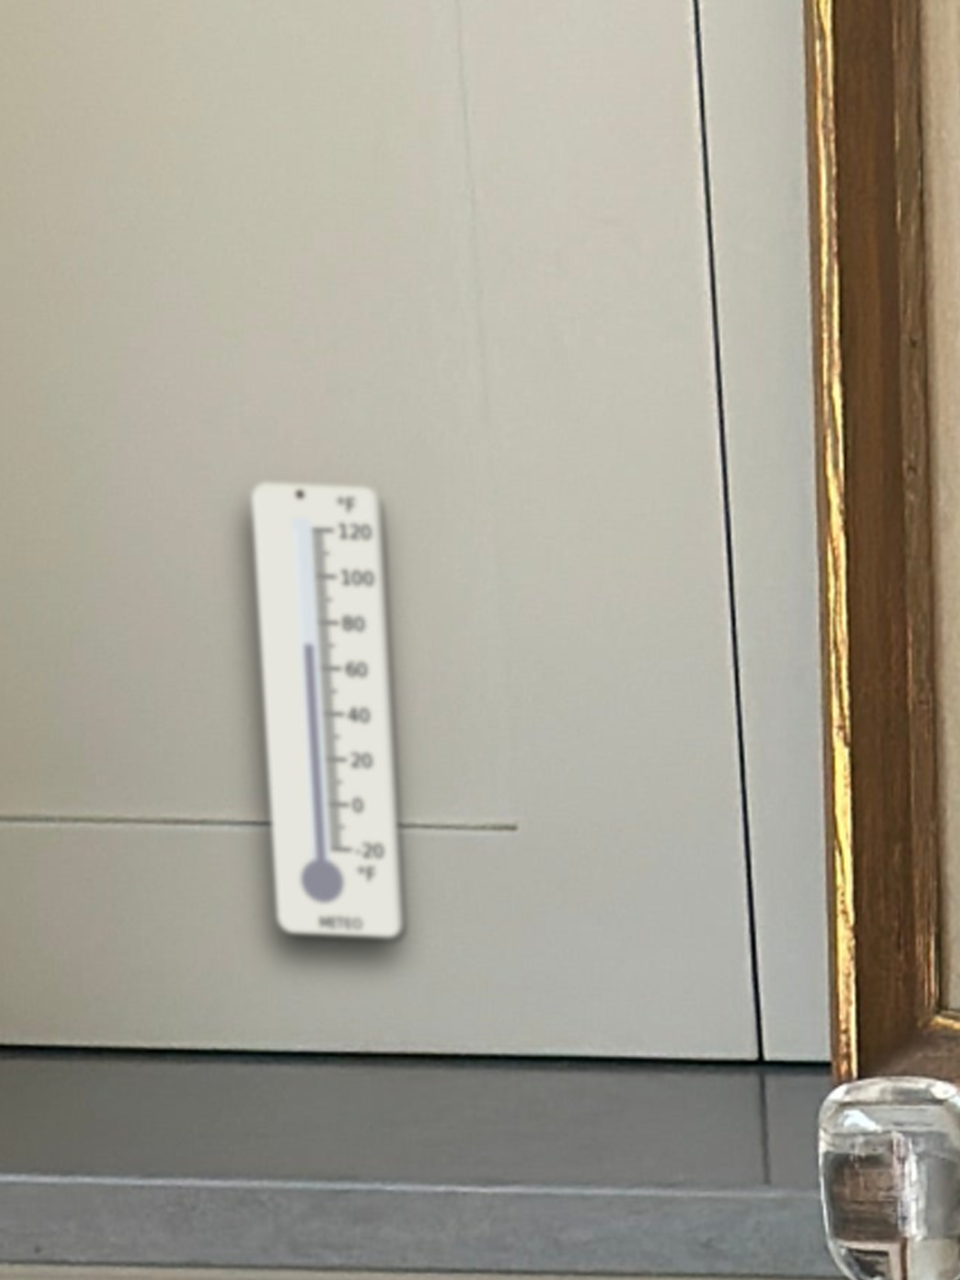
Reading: 70,°F
